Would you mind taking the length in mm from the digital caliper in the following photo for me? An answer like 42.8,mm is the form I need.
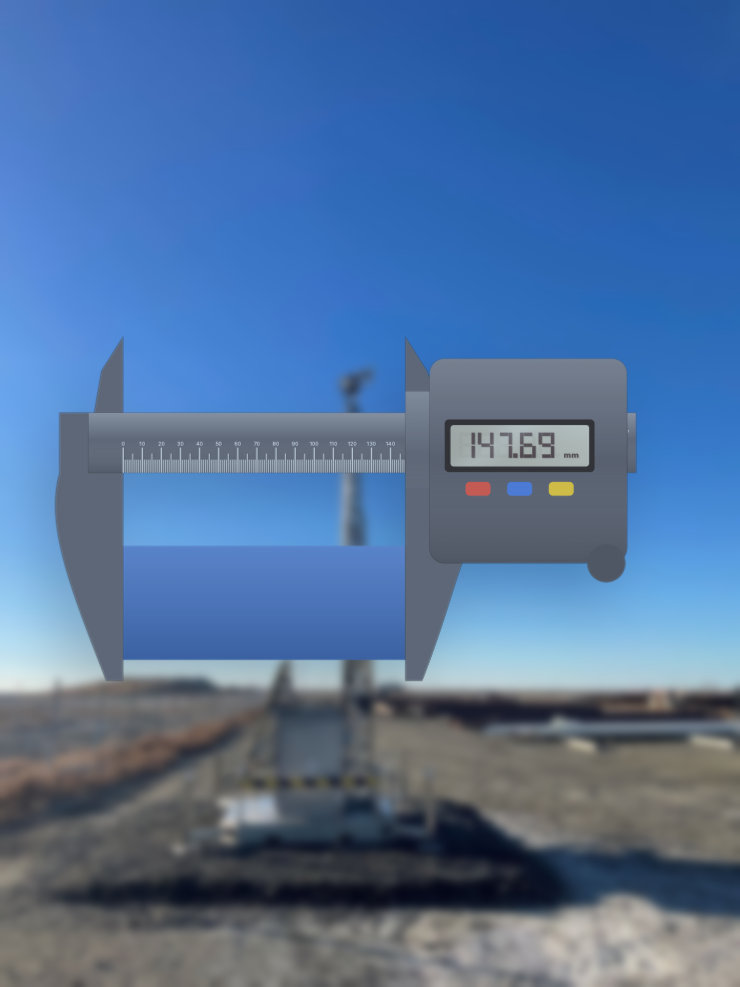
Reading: 147.69,mm
